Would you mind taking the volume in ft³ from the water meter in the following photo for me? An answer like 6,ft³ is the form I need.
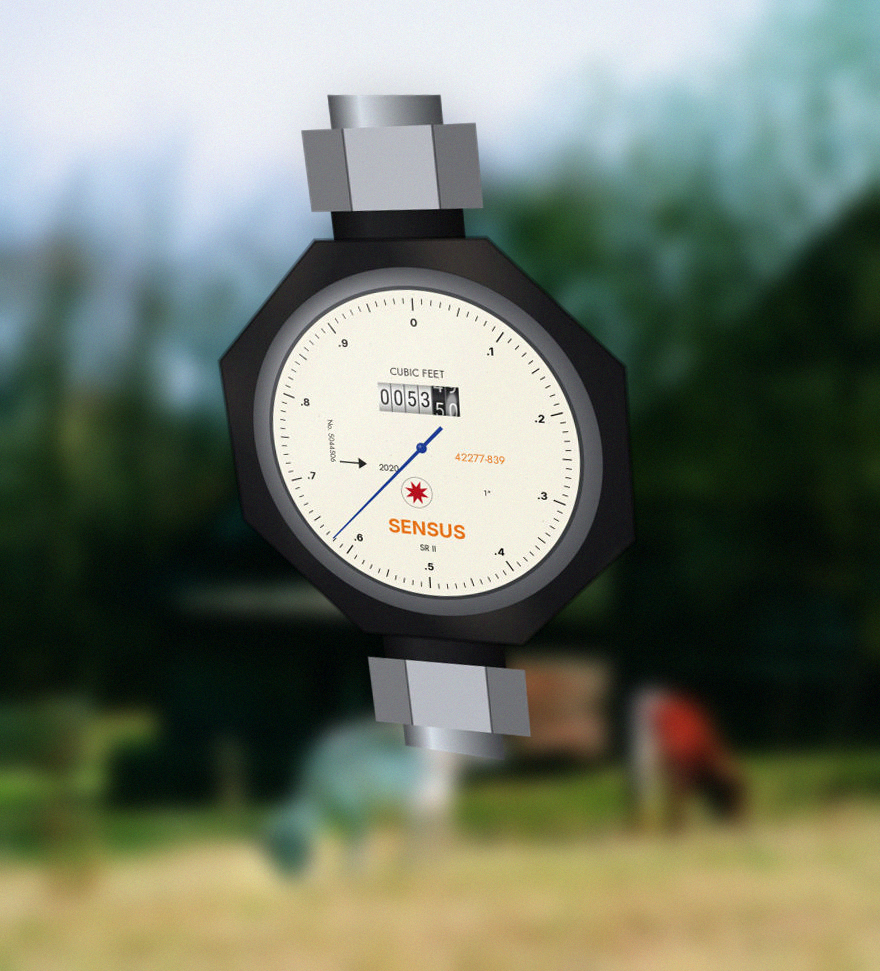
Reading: 5349.62,ft³
